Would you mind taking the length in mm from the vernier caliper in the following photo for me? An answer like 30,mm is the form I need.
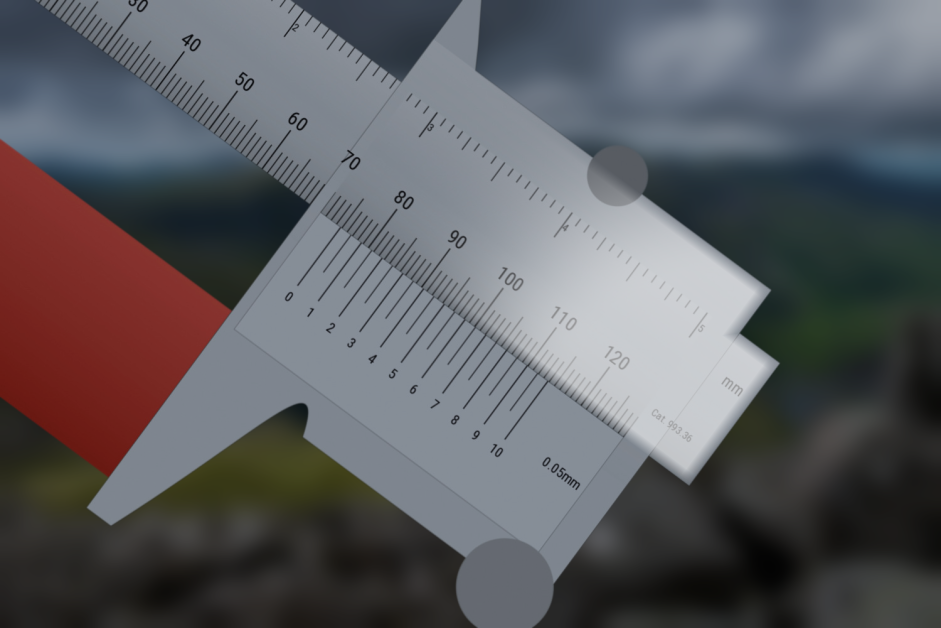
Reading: 74.8,mm
